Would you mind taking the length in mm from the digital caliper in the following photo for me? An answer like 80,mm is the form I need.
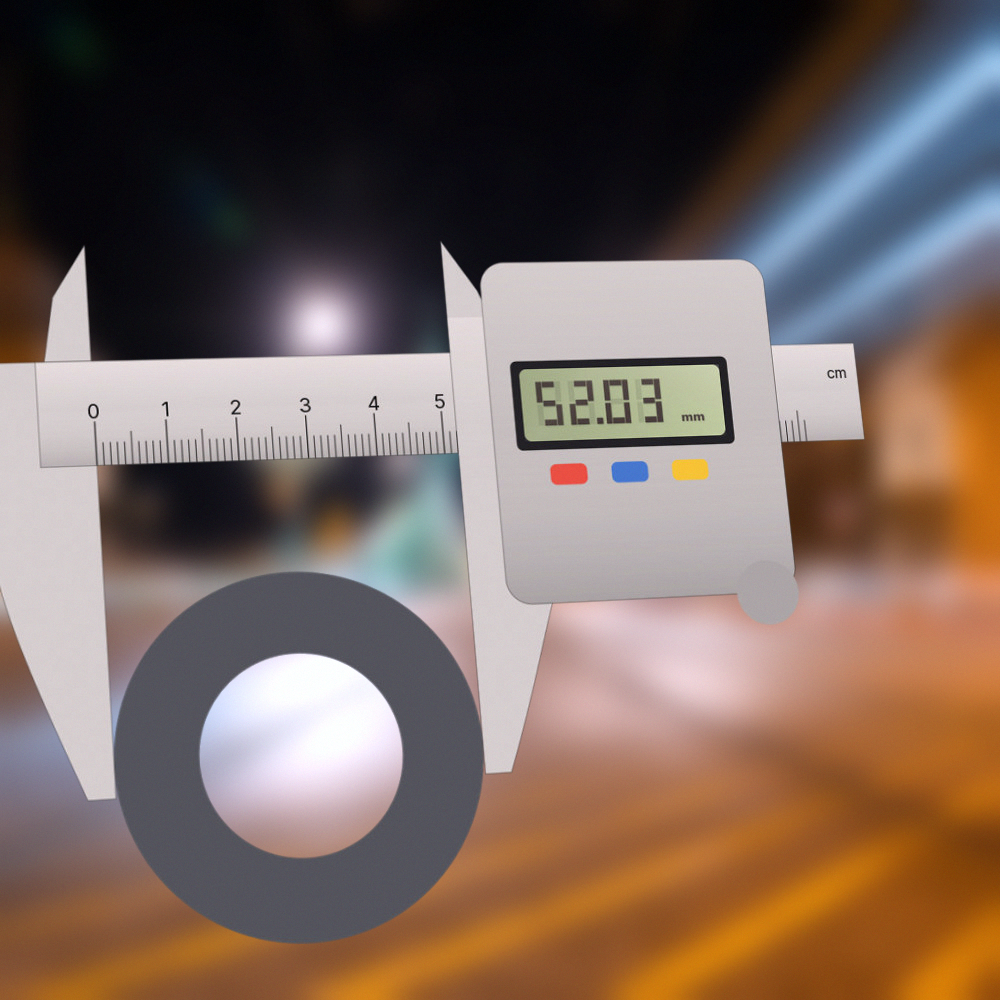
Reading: 52.03,mm
